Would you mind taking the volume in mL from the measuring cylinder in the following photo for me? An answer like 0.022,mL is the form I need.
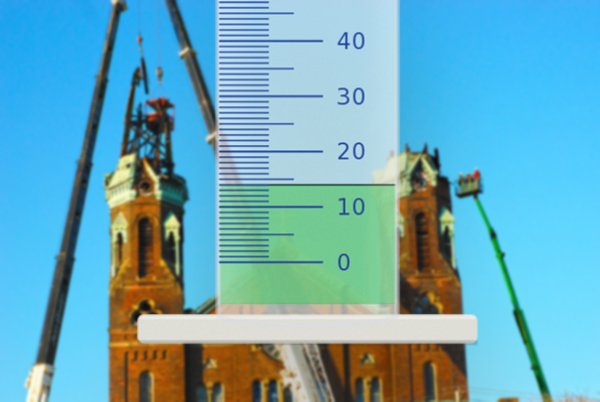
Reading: 14,mL
